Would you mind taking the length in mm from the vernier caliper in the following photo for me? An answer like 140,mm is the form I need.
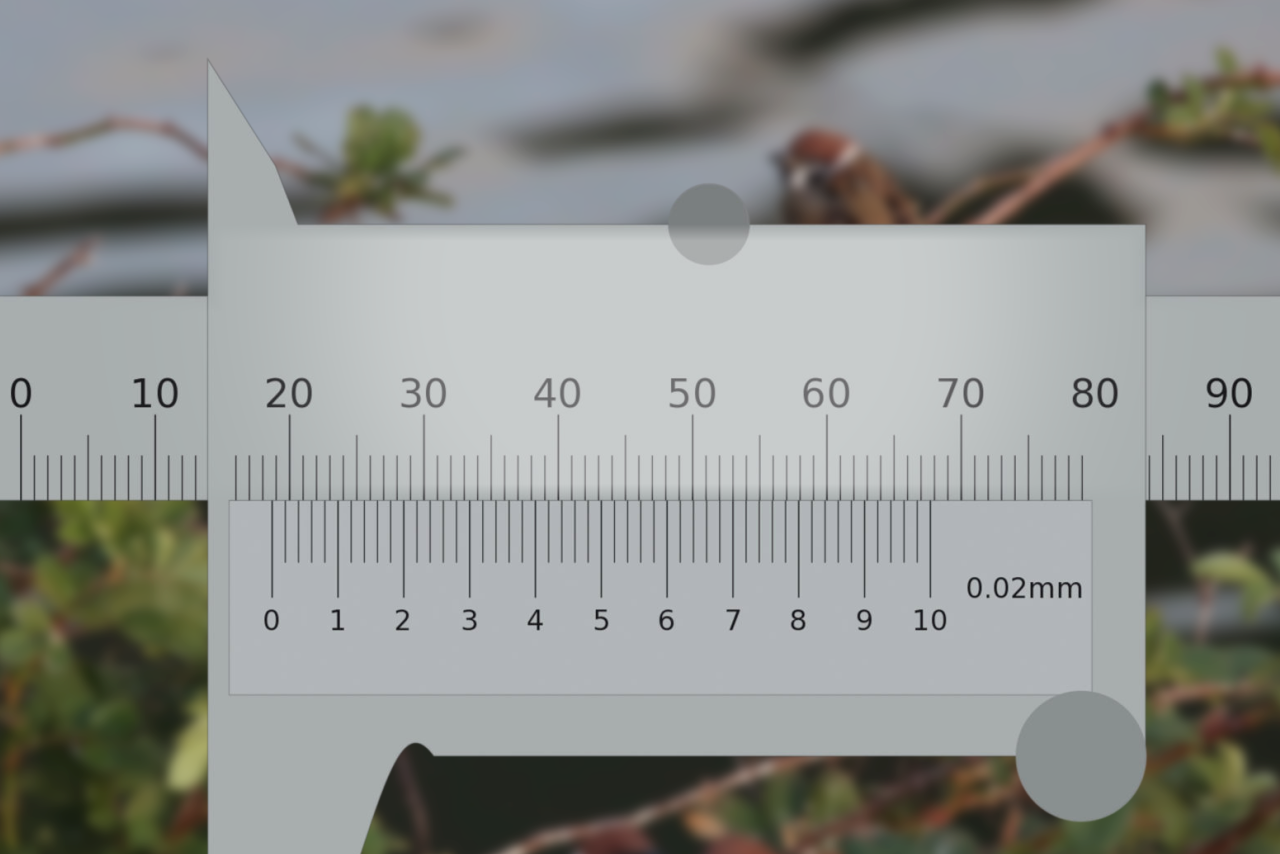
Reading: 18.7,mm
